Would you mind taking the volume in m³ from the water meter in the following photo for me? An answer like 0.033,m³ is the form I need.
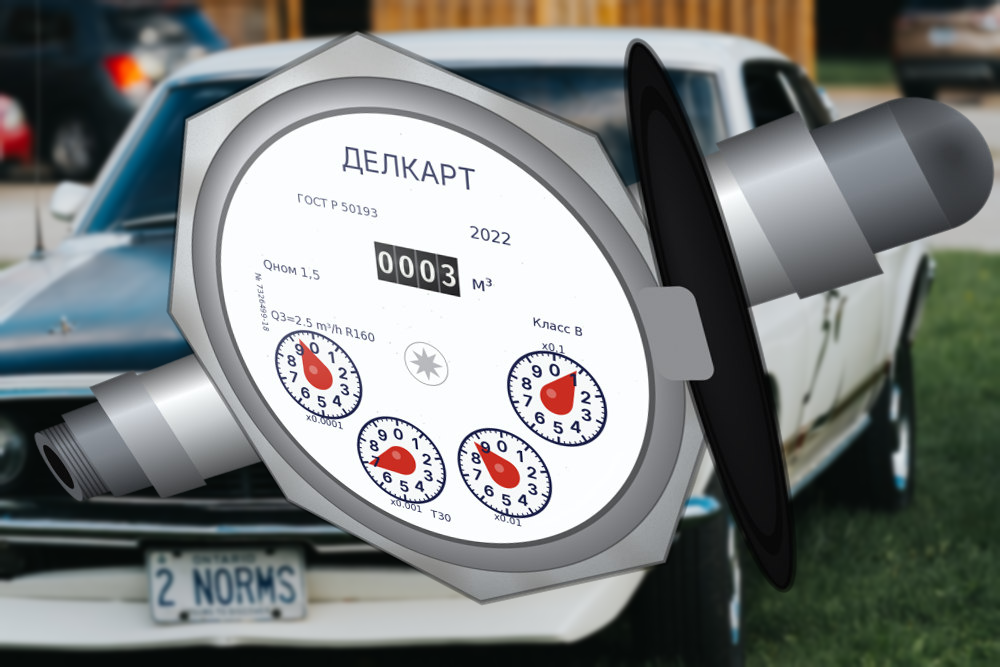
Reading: 3.0869,m³
